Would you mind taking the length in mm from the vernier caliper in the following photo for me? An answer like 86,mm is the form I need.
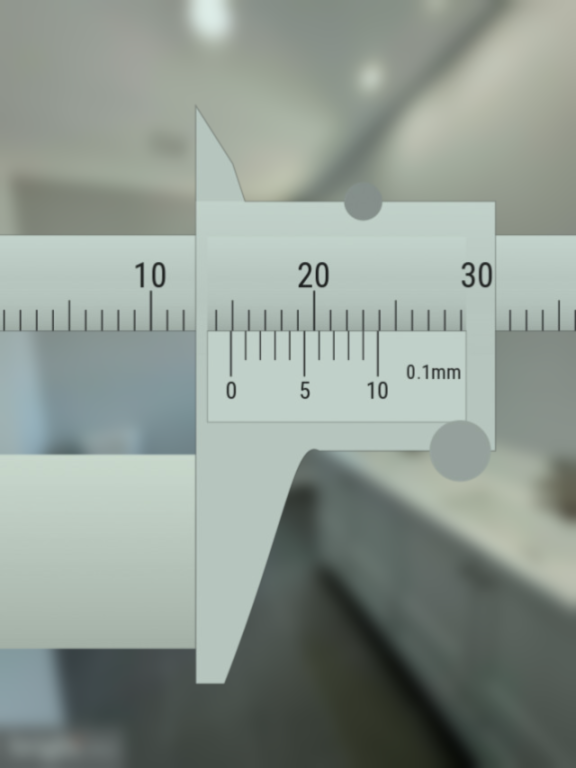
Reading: 14.9,mm
